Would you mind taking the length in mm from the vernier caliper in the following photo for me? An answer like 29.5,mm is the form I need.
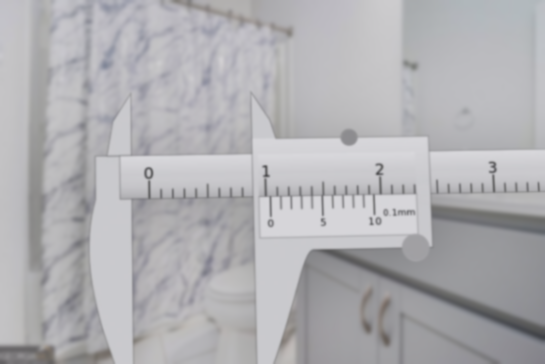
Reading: 10.4,mm
